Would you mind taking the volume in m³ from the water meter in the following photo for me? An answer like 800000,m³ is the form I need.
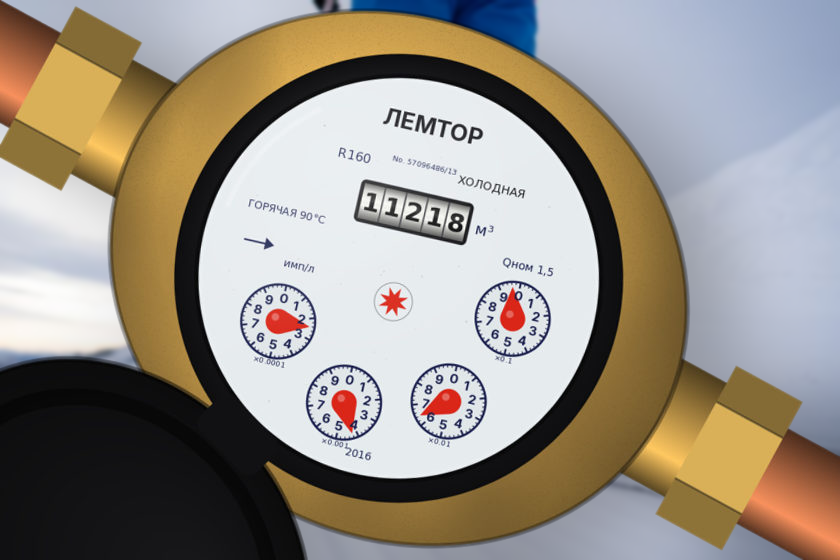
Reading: 11217.9642,m³
